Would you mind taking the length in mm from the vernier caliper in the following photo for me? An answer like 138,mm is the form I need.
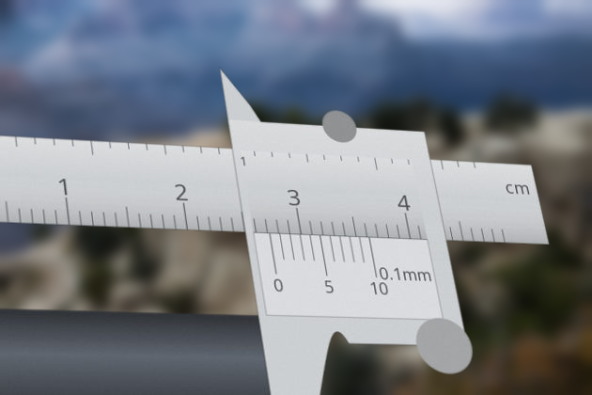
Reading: 27.2,mm
